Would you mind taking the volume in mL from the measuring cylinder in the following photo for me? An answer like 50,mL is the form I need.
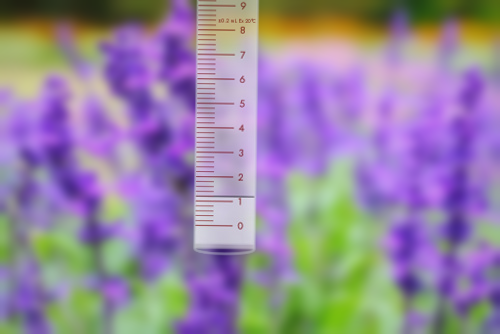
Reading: 1.2,mL
